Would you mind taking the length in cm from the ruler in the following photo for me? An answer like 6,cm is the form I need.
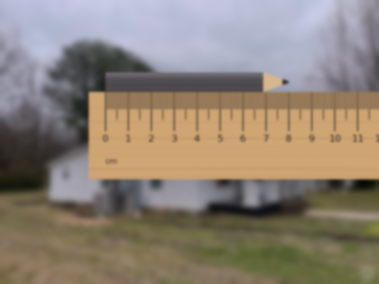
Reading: 8,cm
